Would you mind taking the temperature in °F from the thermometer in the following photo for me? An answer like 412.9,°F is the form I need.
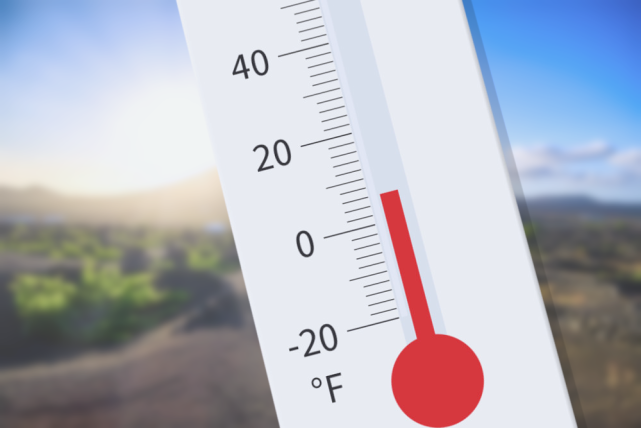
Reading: 6,°F
